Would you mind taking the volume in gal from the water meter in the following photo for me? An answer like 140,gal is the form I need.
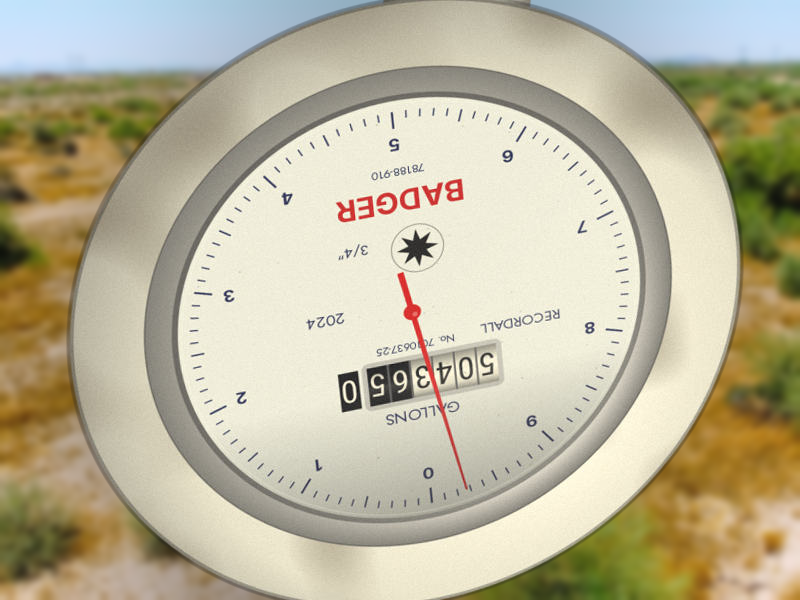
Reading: 5043649.7,gal
